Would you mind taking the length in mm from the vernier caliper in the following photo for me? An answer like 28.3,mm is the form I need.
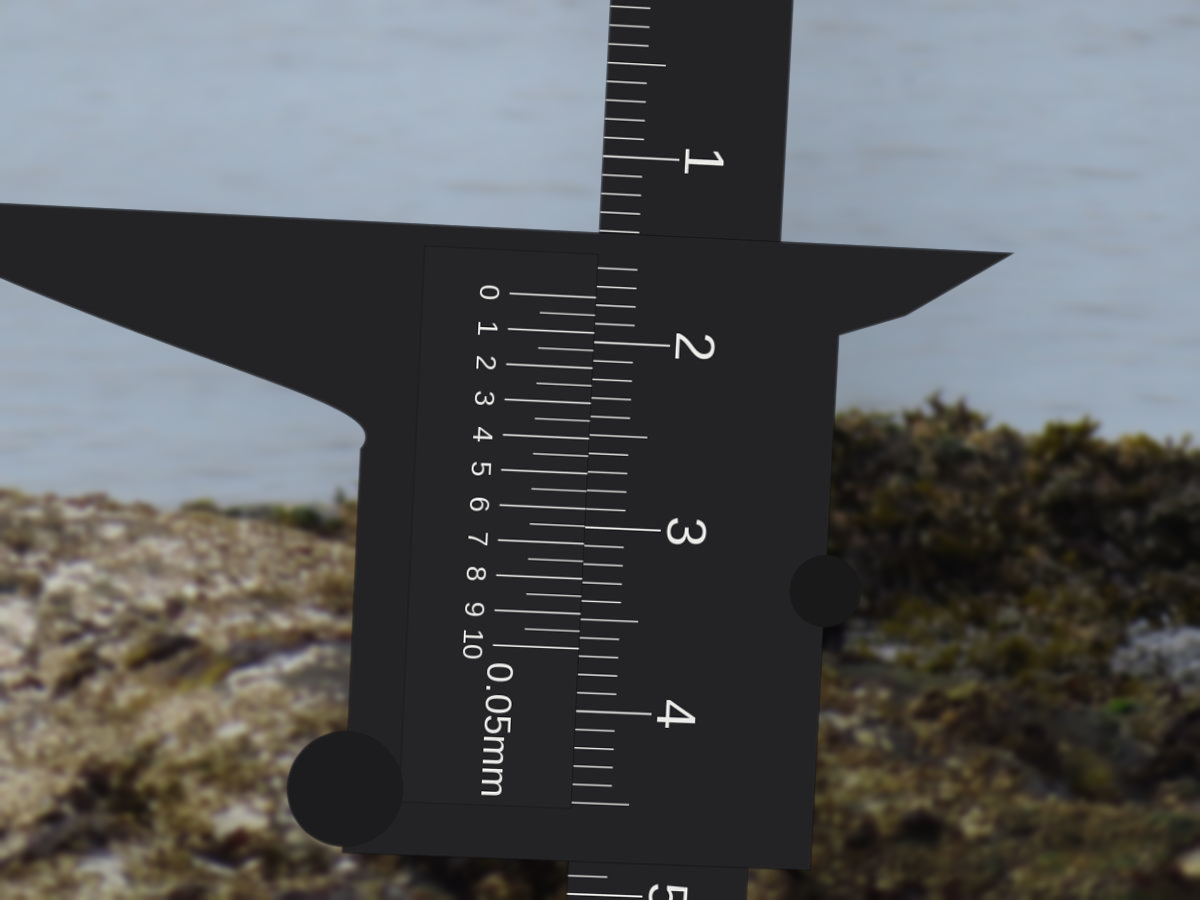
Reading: 17.6,mm
